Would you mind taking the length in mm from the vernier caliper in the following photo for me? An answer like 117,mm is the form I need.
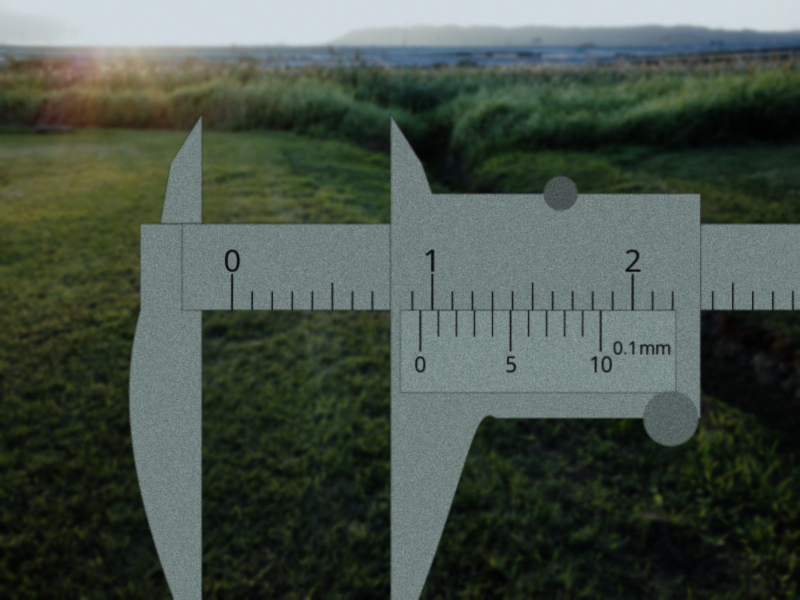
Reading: 9.4,mm
